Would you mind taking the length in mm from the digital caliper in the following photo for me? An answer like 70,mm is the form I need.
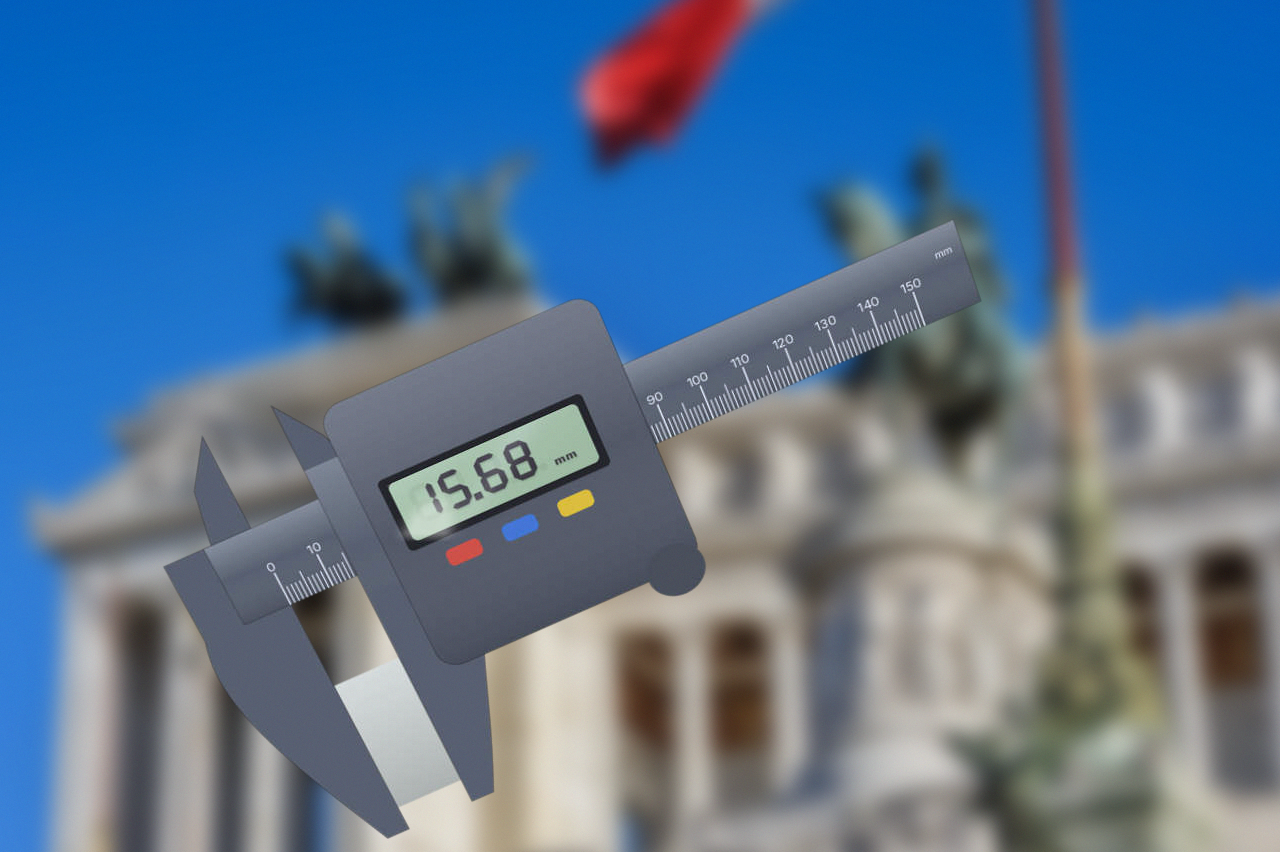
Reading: 15.68,mm
